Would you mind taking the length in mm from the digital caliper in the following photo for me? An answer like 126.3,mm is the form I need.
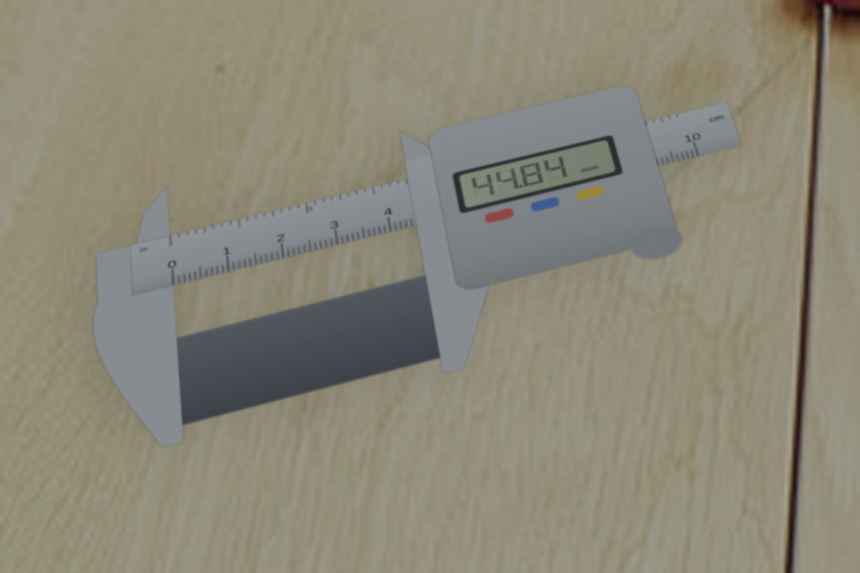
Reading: 44.84,mm
